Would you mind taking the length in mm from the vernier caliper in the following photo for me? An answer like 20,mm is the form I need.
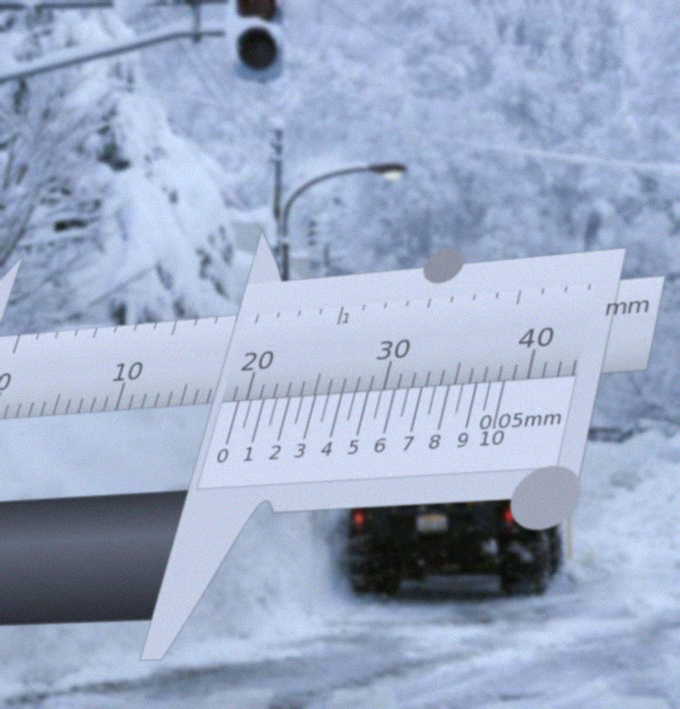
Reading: 19.4,mm
